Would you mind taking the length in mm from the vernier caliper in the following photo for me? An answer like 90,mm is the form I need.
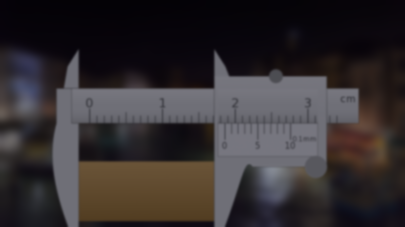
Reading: 18.6,mm
